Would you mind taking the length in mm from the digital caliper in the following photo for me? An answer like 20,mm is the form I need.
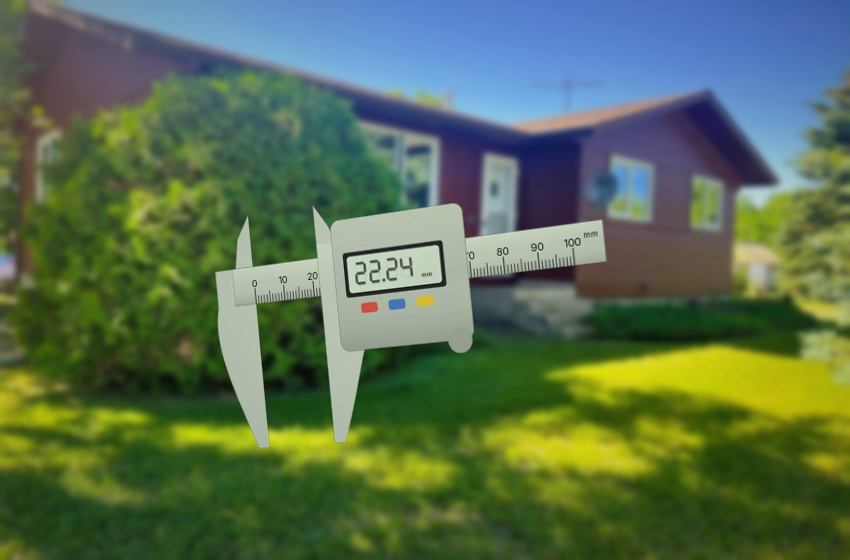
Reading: 22.24,mm
